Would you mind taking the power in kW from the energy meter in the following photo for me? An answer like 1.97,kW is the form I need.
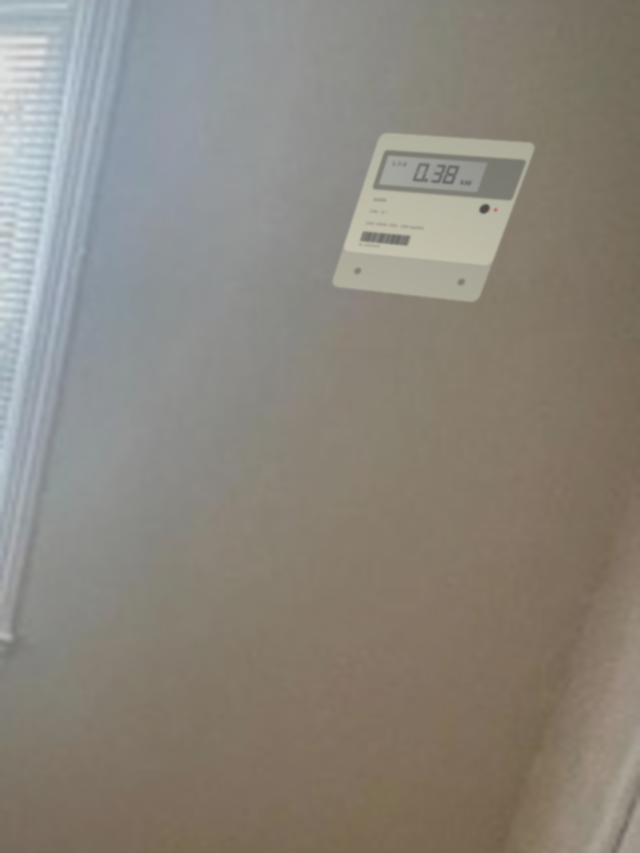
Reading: 0.38,kW
